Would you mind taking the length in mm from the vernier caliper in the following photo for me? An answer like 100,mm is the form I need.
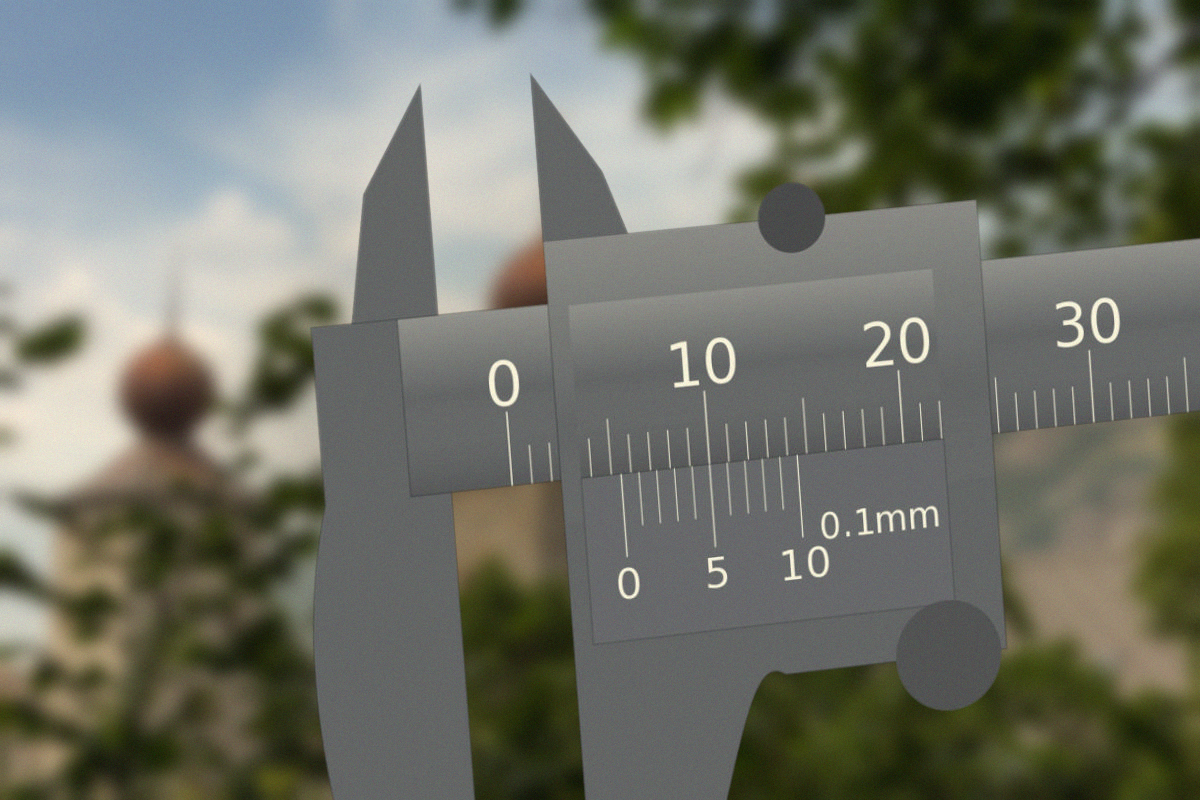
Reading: 5.5,mm
